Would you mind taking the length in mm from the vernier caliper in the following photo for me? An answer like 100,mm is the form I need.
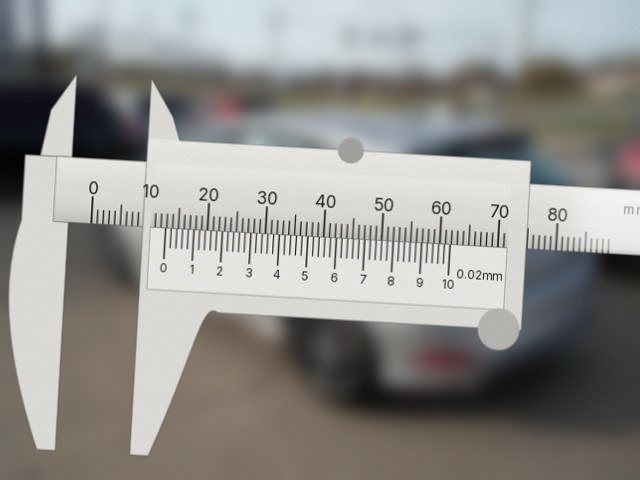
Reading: 12.8,mm
